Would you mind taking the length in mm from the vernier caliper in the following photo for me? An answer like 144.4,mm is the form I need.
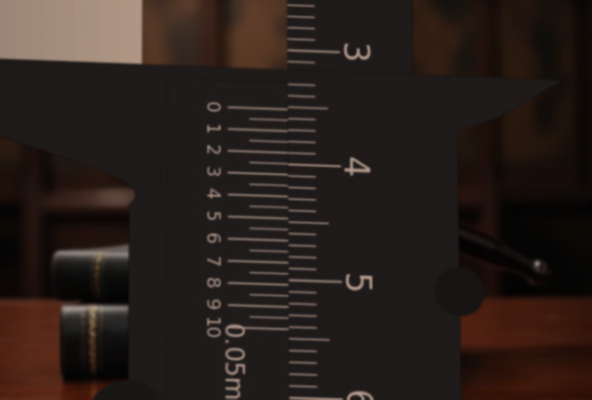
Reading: 35.2,mm
